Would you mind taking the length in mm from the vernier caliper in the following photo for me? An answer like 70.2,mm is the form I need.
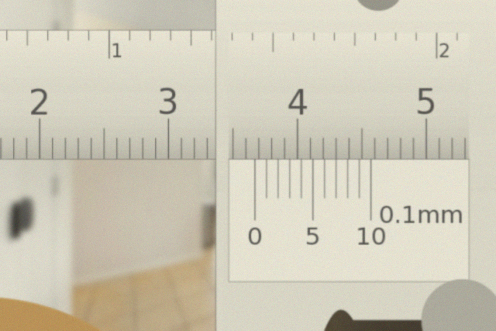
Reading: 36.7,mm
